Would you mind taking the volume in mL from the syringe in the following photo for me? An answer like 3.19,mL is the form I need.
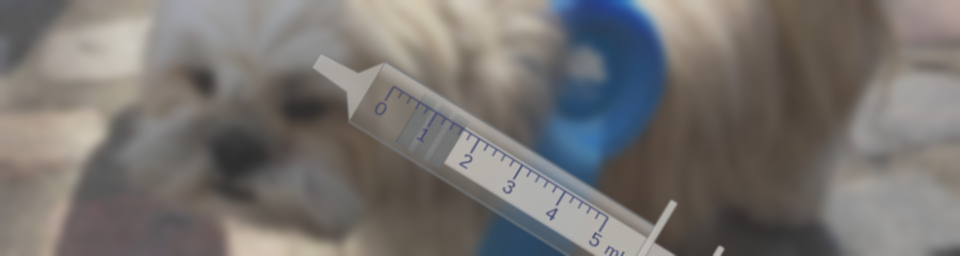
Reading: 0.6,mL
